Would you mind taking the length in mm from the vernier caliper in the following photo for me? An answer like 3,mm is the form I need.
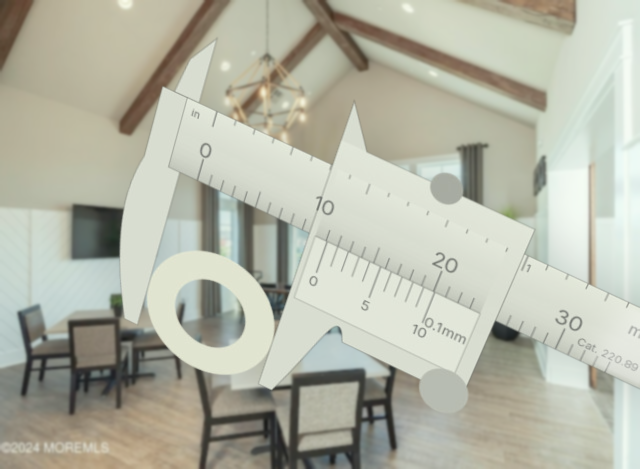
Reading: 11.1,mm
